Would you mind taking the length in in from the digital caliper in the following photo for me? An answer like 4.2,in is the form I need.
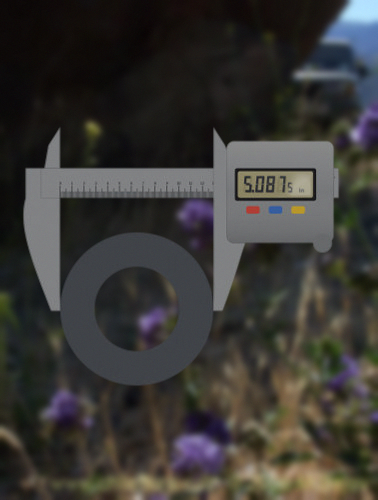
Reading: 5.0875,in
